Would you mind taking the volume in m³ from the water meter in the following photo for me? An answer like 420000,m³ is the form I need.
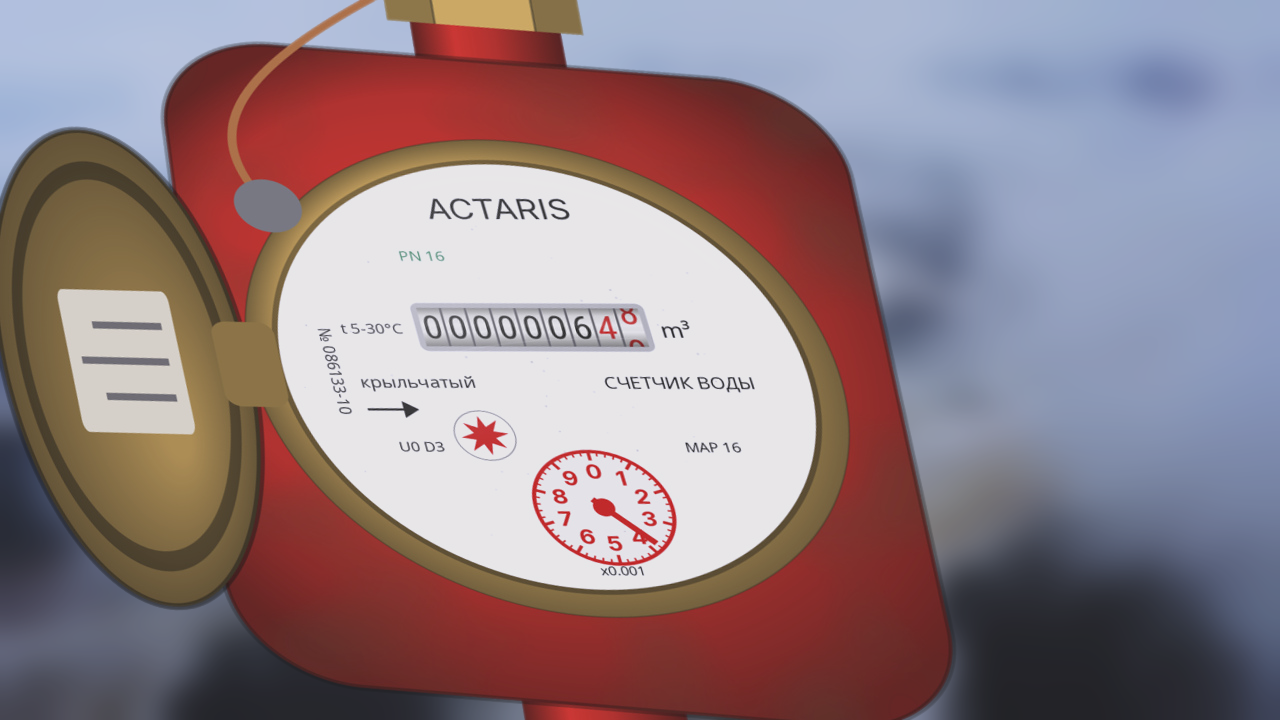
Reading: 6.483,m³
